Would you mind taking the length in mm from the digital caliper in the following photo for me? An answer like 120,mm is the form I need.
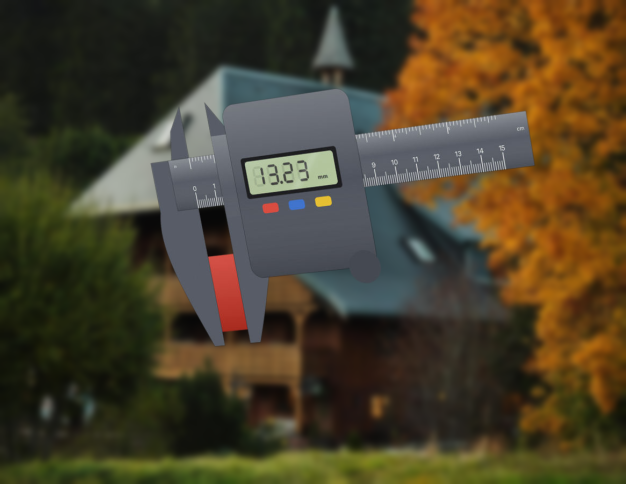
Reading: 13.23,mm
